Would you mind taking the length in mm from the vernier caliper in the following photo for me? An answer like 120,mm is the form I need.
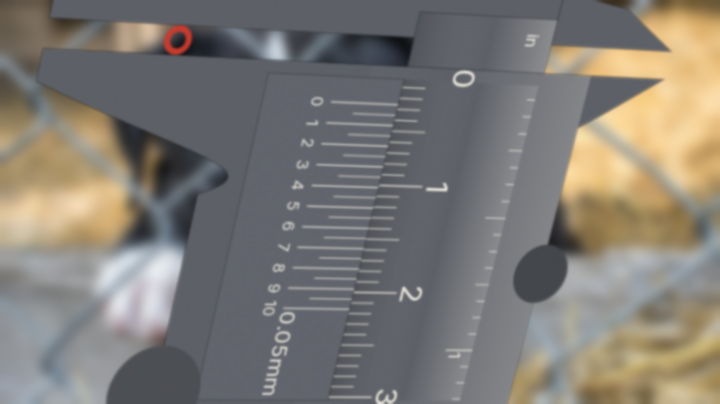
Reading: 2.6,mm
